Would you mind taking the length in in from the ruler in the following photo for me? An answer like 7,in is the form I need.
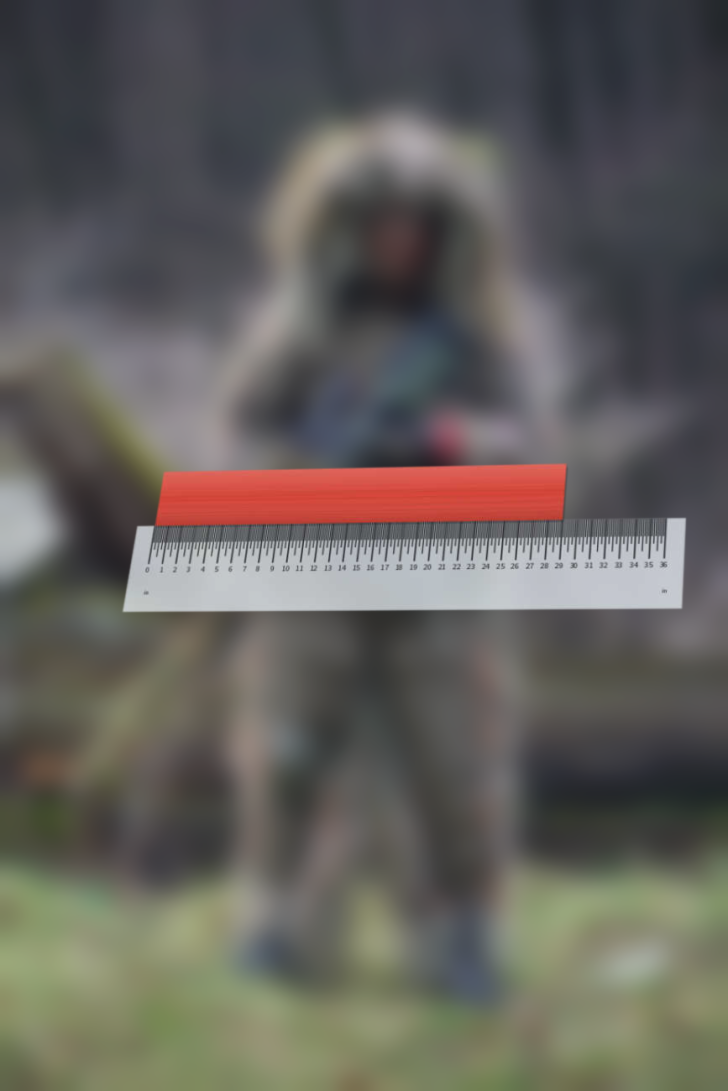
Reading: 29,in
